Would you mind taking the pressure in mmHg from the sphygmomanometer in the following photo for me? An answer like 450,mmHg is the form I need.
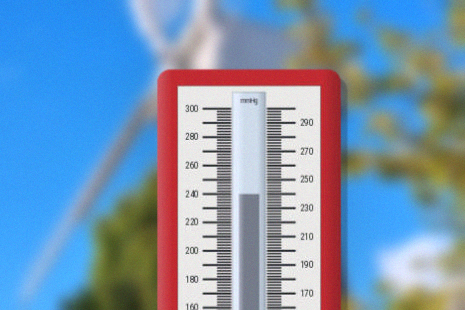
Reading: 240,mmHg
